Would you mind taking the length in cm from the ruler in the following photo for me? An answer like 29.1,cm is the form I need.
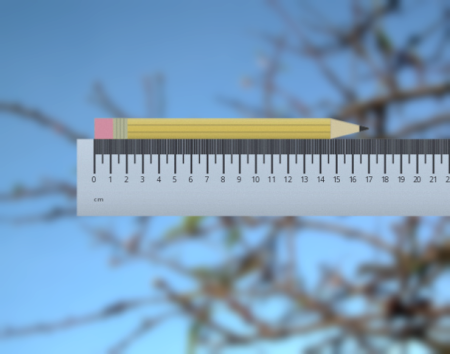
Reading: 17,cm
